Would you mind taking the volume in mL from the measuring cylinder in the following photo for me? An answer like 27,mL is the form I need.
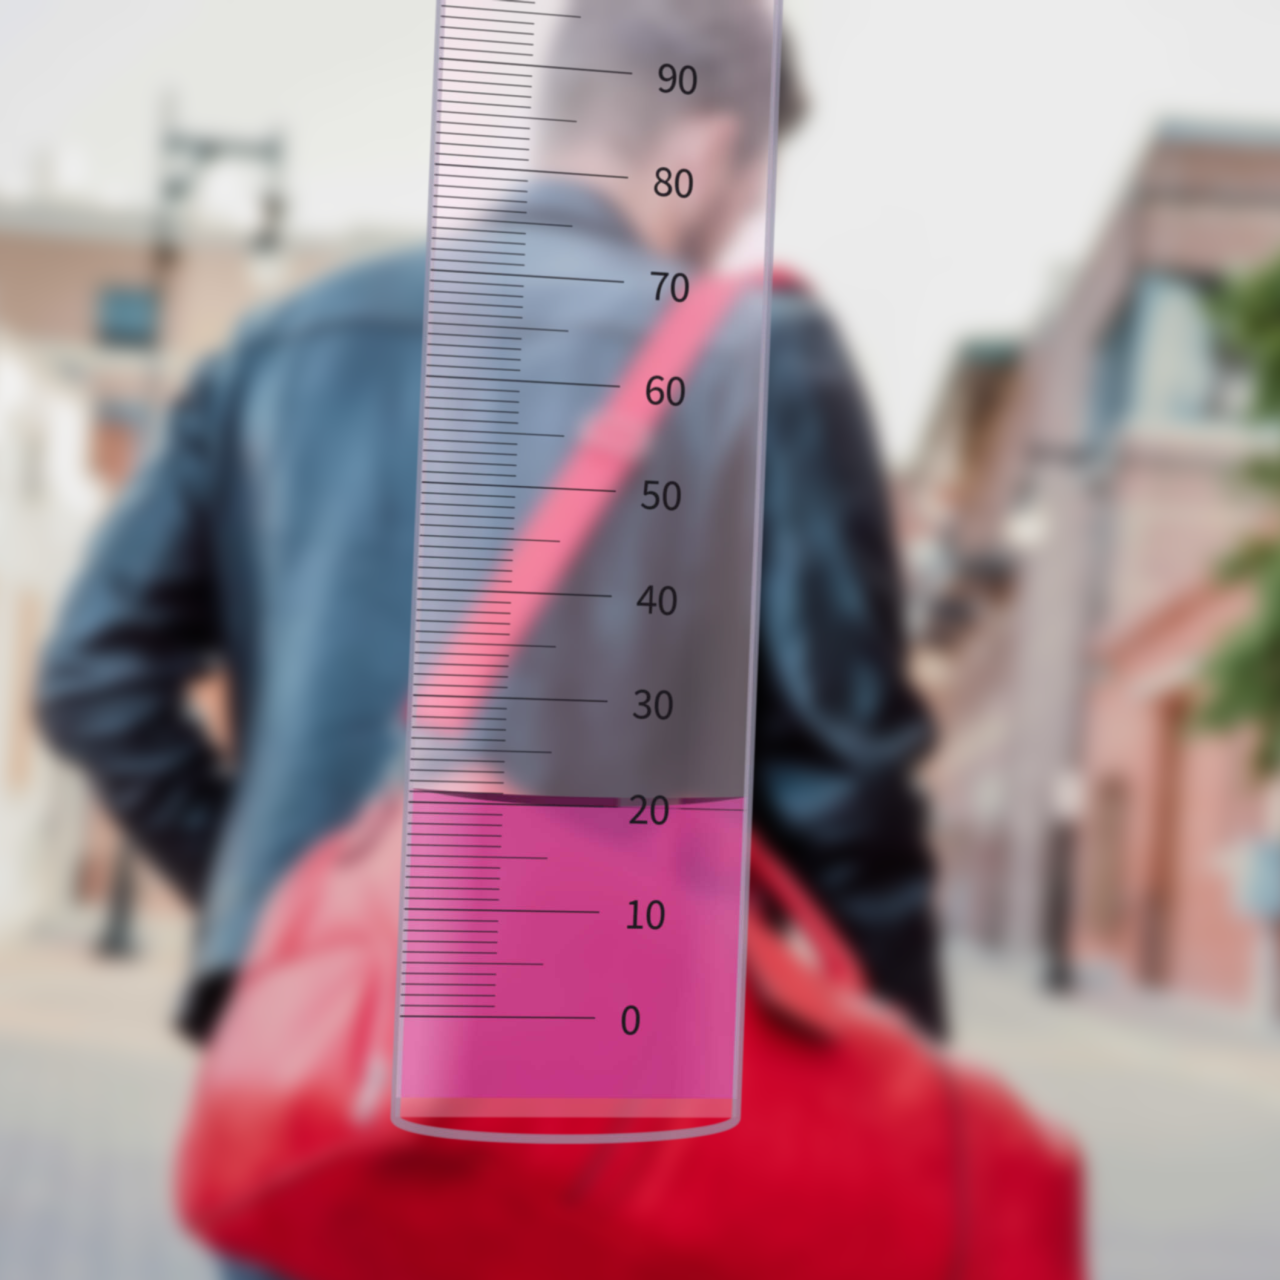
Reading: 20,mL
